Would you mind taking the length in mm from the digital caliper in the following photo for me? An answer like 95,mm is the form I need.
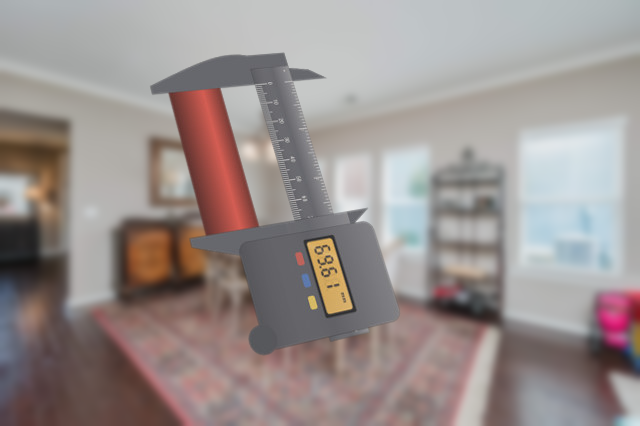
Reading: 69.61,mm
